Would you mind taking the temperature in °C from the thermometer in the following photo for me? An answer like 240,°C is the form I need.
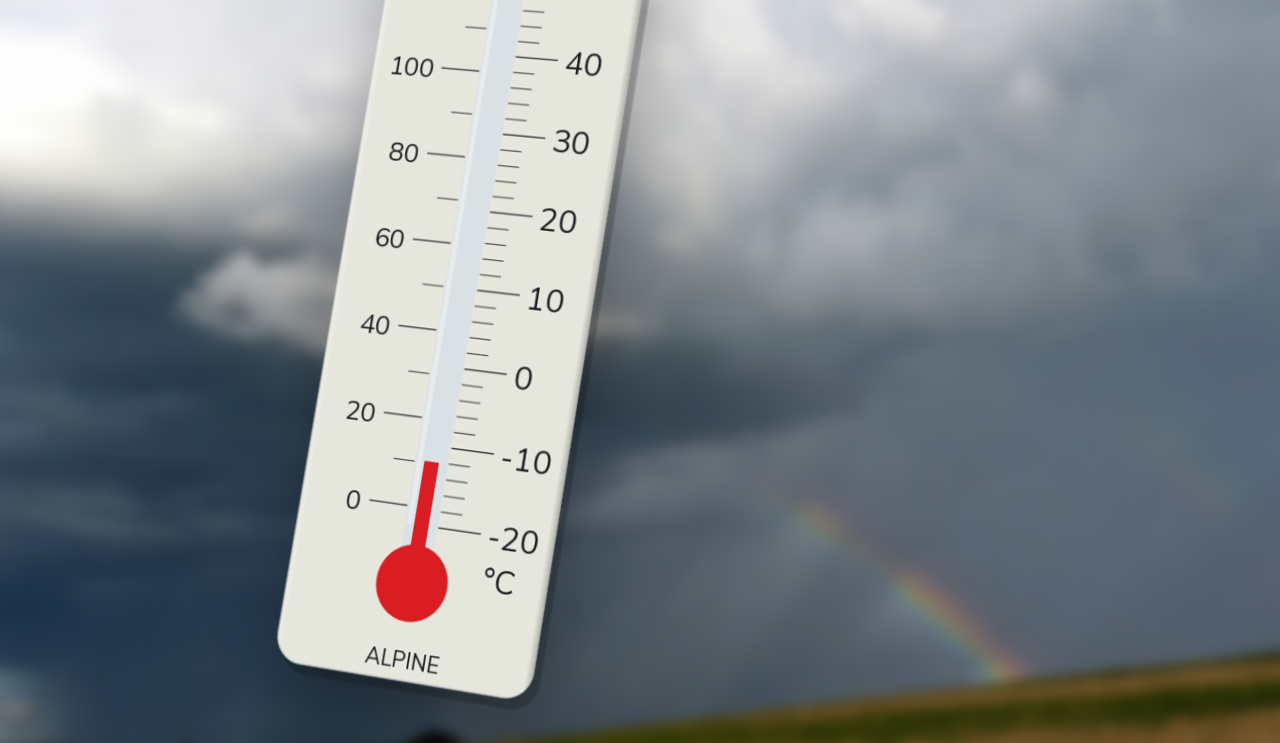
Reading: -12,°C
